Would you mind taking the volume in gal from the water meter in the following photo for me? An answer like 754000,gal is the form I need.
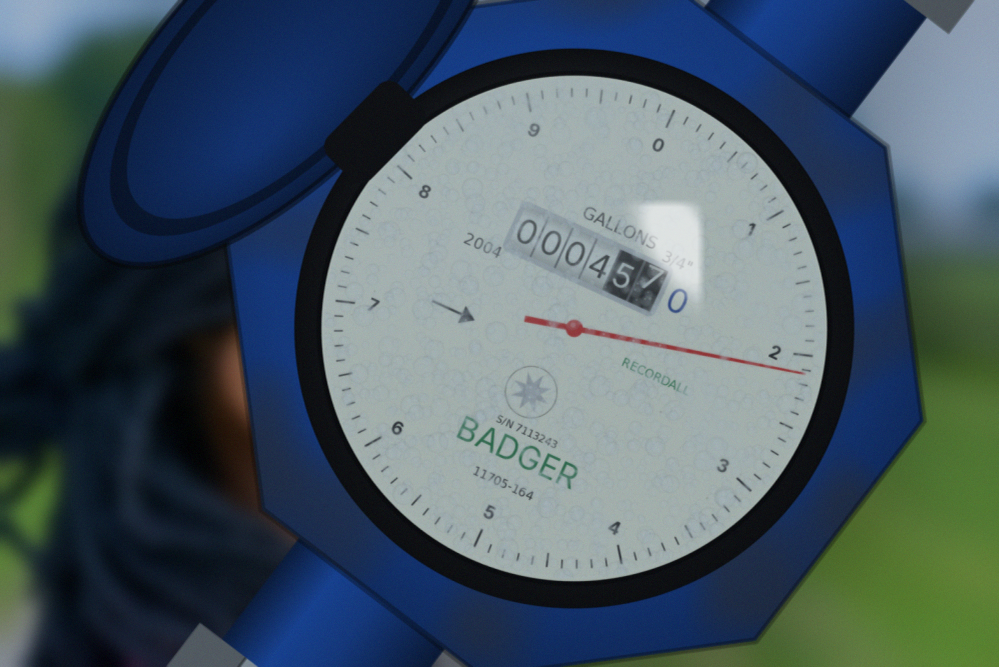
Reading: 4572.1,gal
